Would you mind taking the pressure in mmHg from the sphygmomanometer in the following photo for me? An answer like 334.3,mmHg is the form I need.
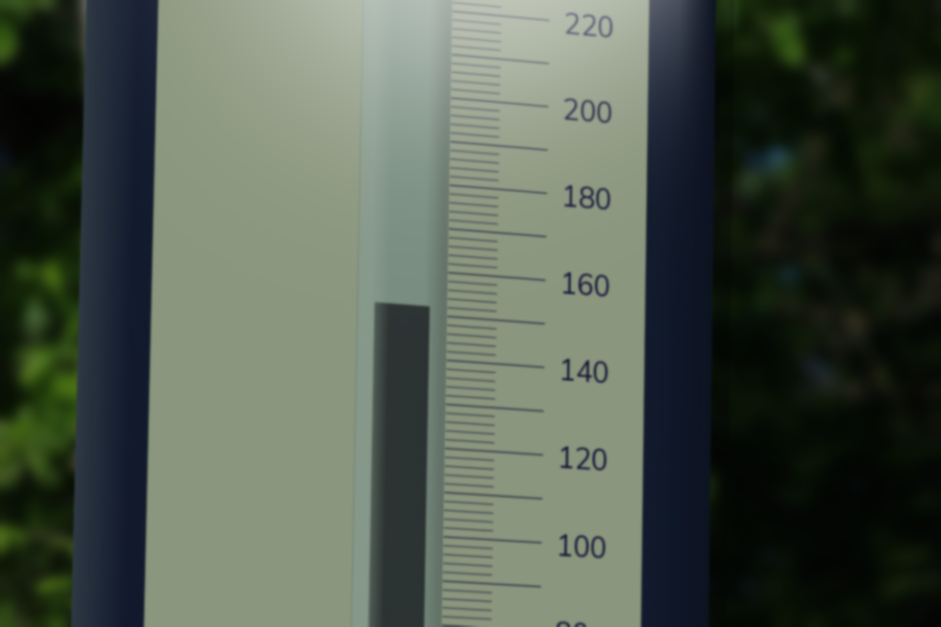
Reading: 152,mmHg
